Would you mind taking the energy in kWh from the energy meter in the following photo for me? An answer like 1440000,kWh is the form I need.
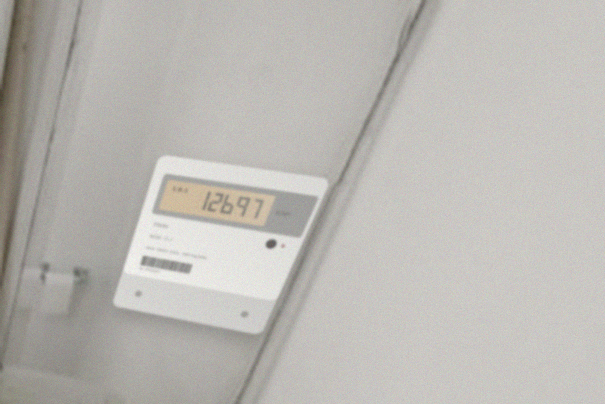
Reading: 12697,kWh
